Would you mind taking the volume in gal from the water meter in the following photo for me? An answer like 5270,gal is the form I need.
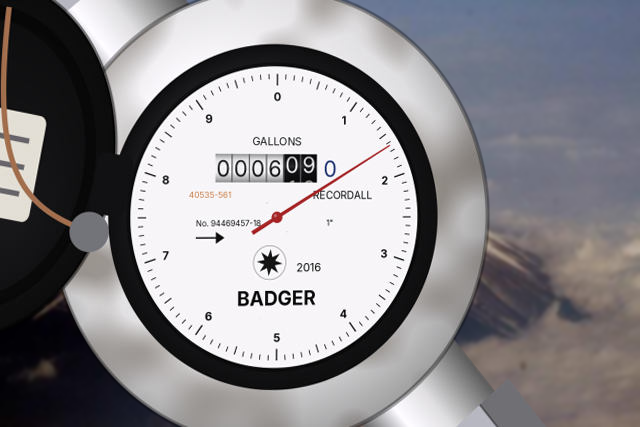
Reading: 6091.6,gal
